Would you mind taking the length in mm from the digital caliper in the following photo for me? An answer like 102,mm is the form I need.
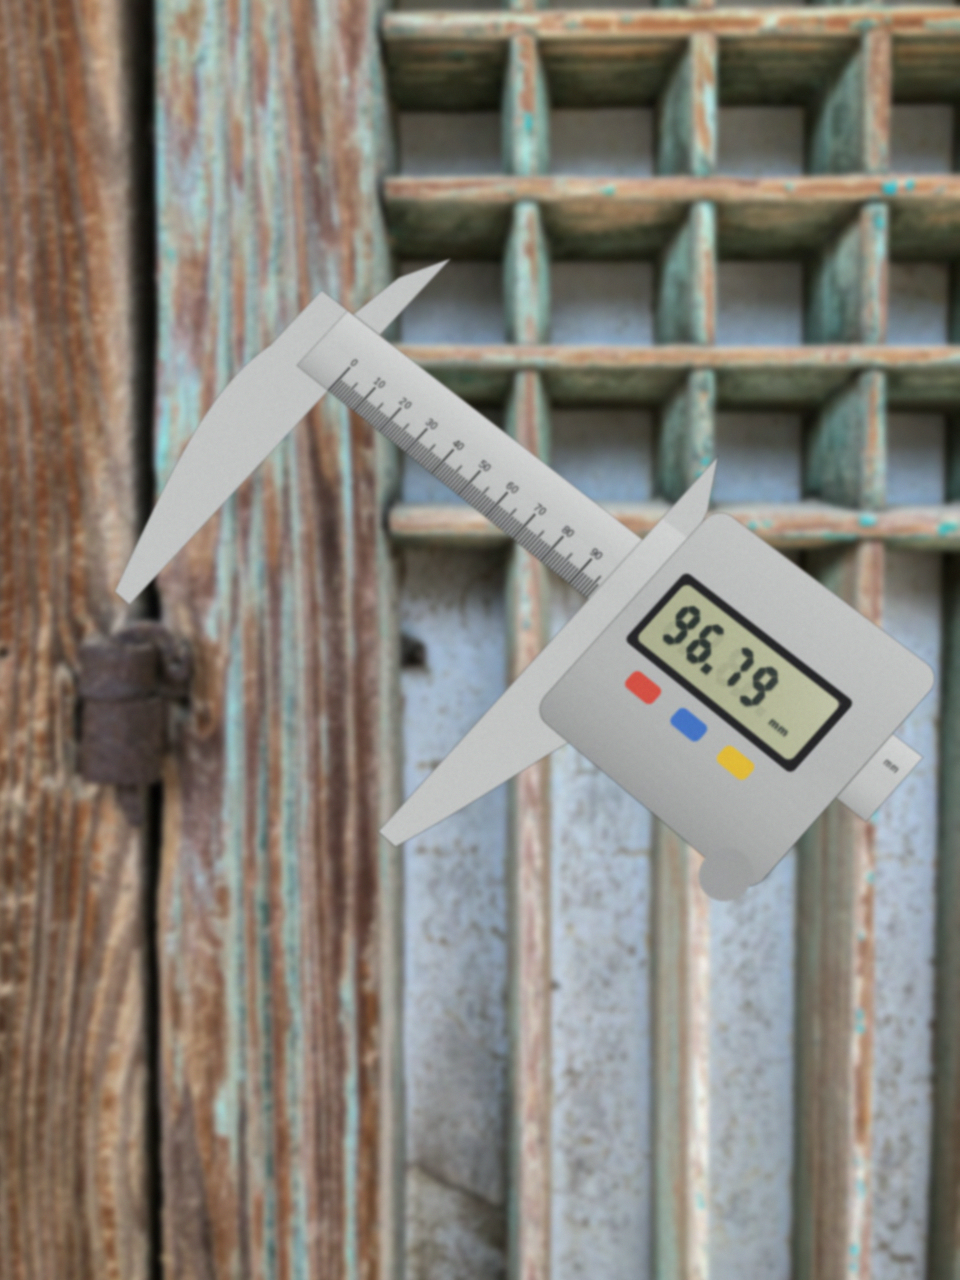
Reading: 96.79,mm
